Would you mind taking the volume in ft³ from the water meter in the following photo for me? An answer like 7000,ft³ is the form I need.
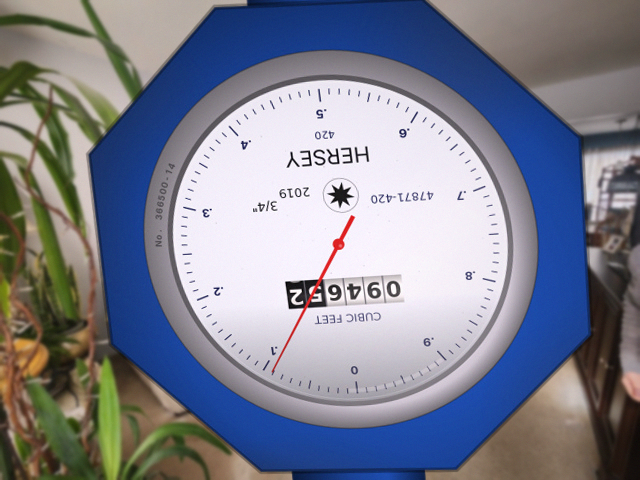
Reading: 94652.09,ft³
